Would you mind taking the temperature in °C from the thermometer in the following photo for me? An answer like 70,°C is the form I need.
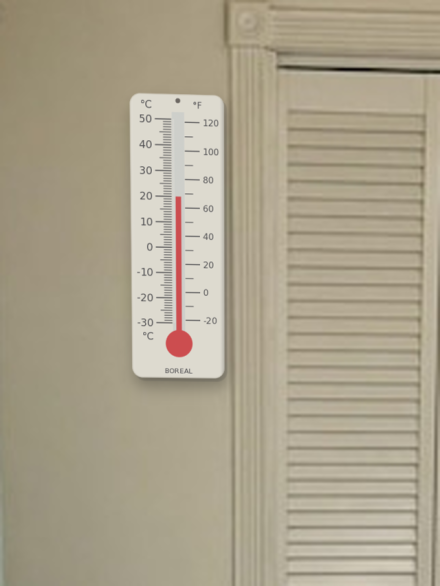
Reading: 20,°C
